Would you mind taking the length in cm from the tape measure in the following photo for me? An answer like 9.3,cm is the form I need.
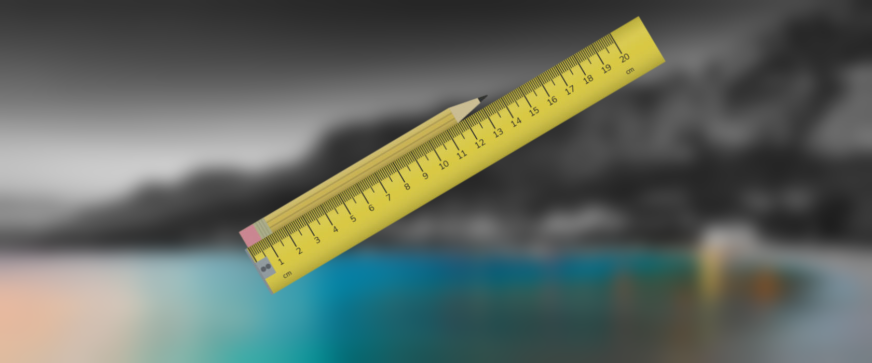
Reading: 13.5,cm
